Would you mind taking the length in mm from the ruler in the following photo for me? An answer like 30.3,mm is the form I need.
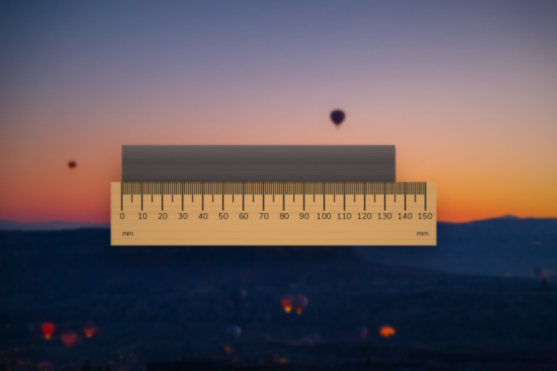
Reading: 135,mm
